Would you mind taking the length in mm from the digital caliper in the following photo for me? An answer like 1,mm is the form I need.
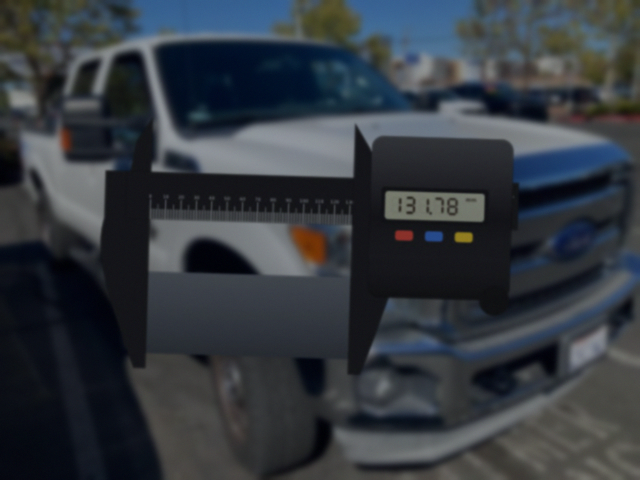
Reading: 131.78,mm
